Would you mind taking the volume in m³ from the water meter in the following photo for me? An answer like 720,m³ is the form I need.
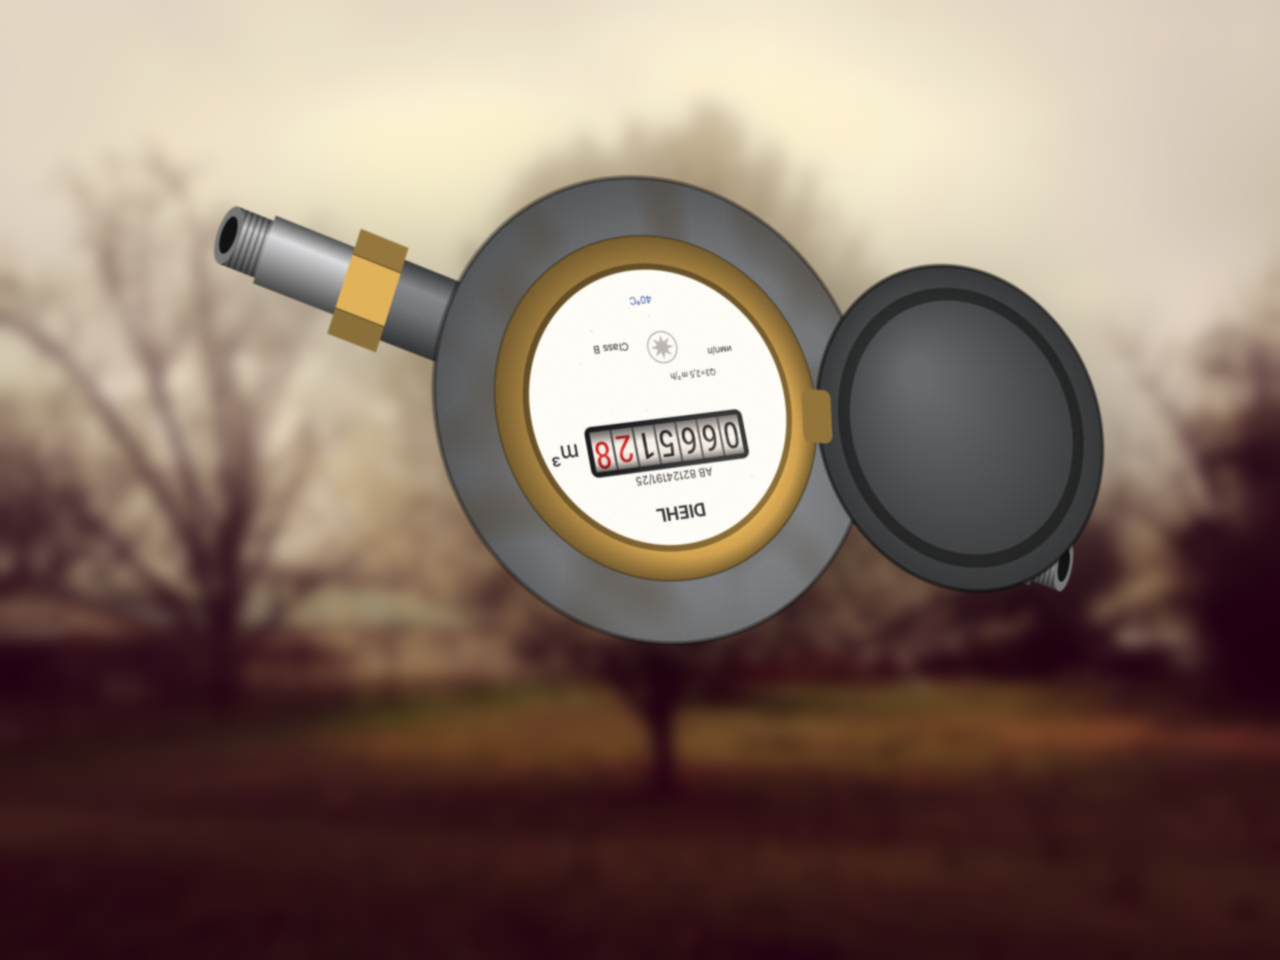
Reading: 6651.28,m³
